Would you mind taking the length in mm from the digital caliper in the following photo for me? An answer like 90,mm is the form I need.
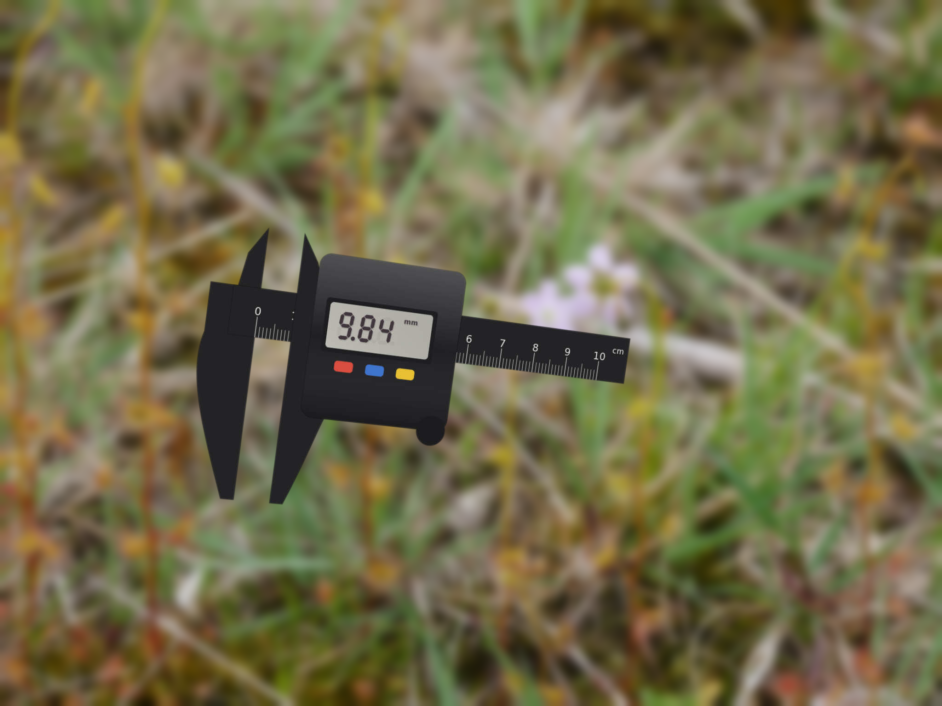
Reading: 9.84,mm
